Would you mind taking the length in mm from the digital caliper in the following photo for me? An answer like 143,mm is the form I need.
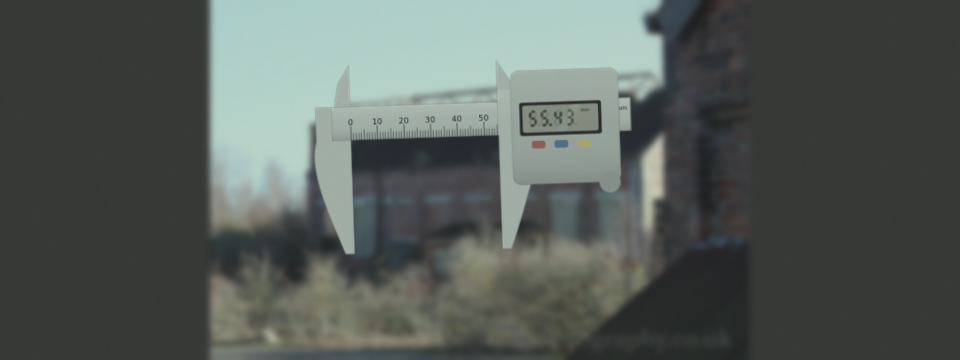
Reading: 55.43,mm
